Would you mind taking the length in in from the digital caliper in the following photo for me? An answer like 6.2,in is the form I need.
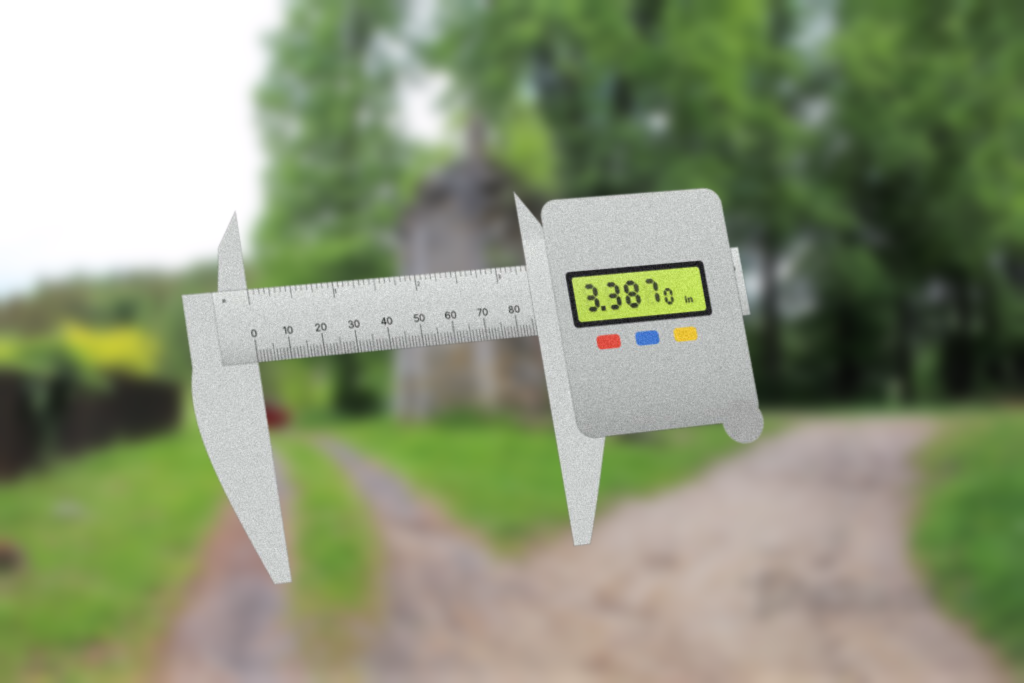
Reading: 3.3870,in
